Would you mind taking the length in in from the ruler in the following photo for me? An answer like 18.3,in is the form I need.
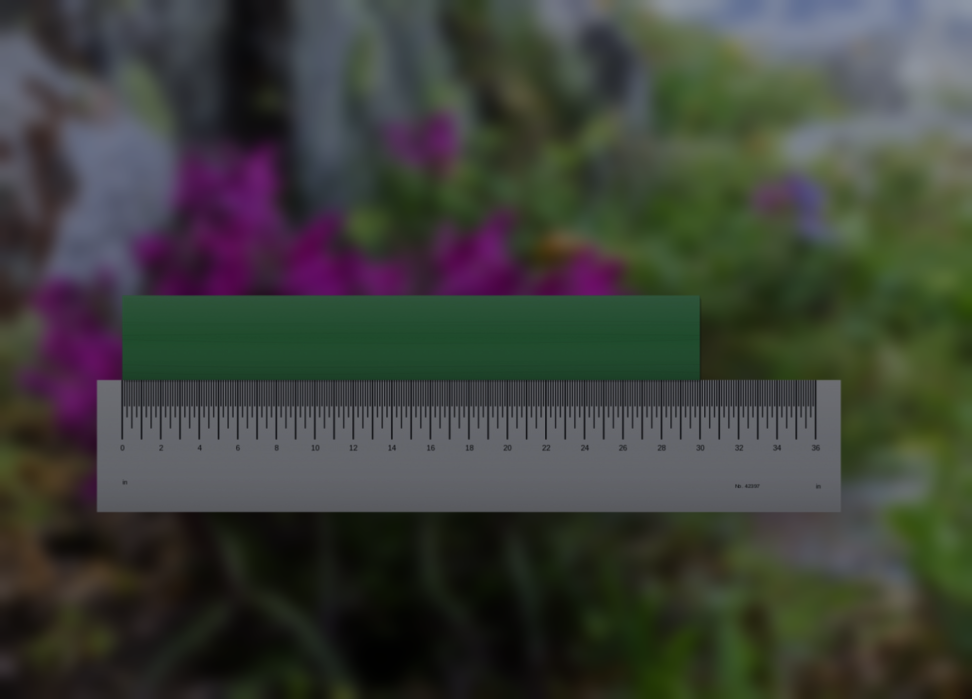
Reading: 30,in
